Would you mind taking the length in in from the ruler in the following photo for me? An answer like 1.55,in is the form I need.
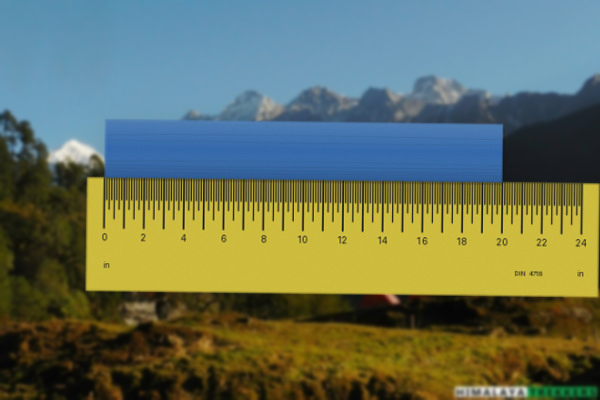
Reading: 20,in
